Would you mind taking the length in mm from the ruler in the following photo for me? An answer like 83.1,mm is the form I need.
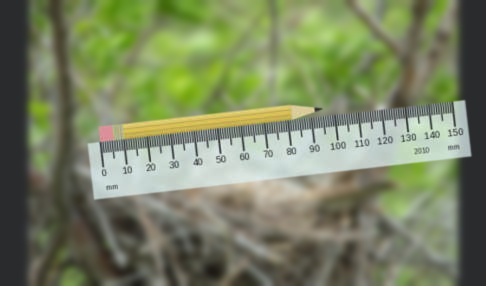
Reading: 95,mm
